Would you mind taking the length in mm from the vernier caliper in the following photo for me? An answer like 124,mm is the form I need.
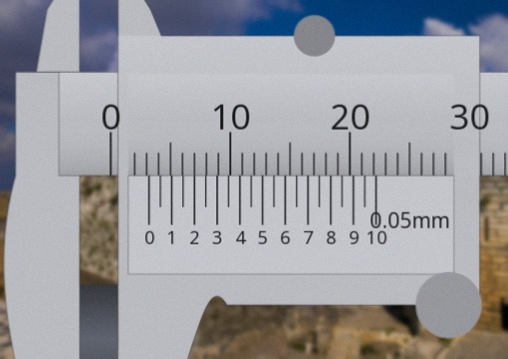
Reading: 3.2,mm
